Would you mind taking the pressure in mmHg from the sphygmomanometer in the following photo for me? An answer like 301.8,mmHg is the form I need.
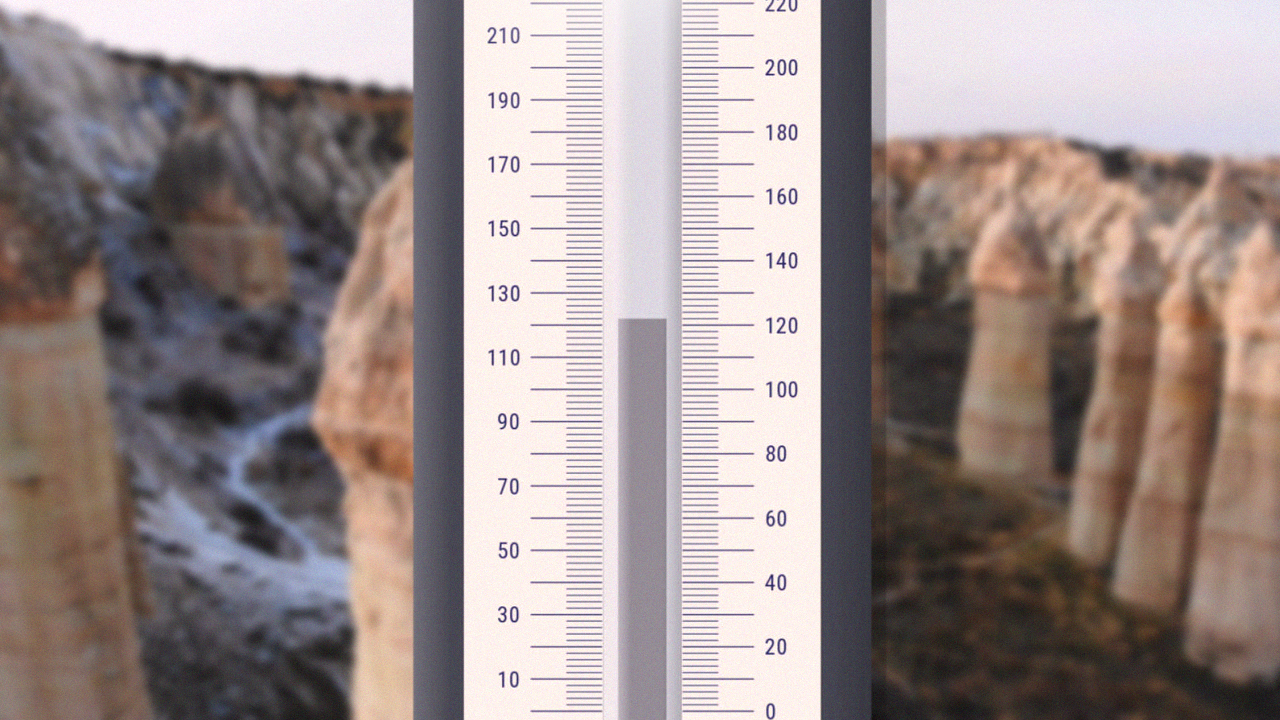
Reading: 122,mmHg
